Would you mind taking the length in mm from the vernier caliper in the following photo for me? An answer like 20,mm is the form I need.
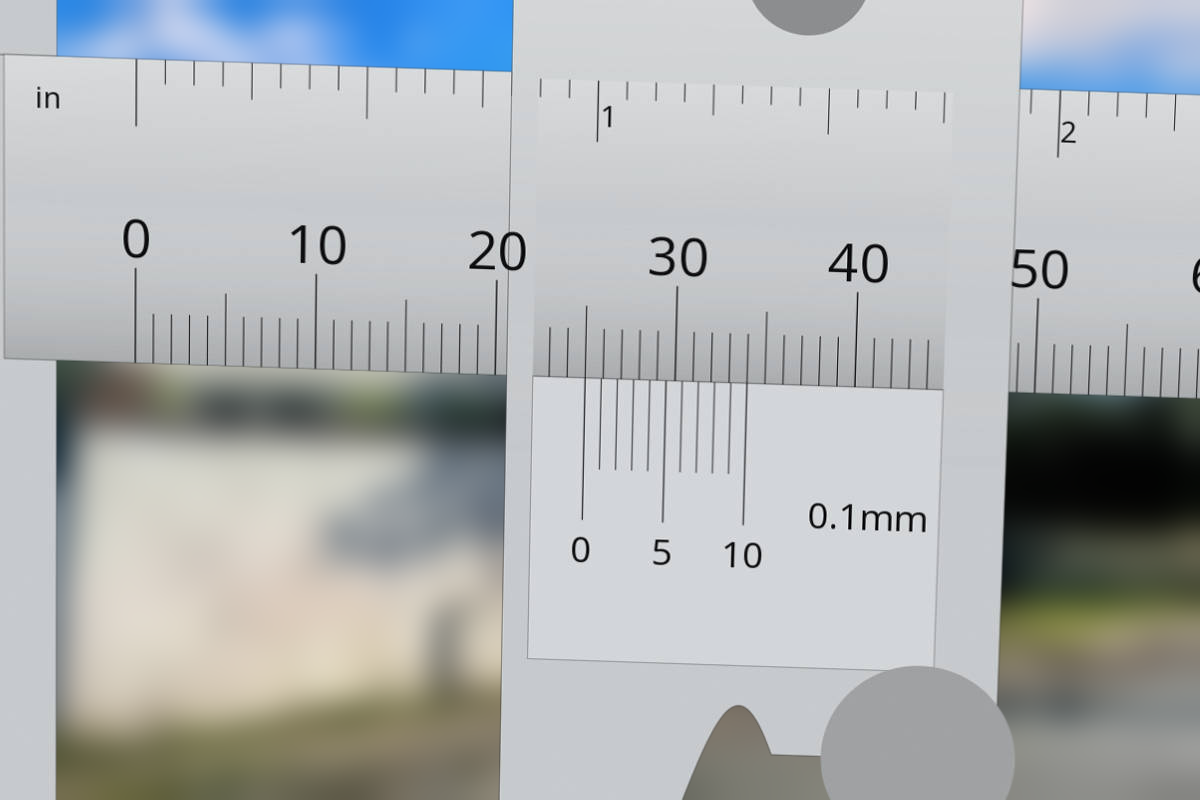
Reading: 25.0,mm
